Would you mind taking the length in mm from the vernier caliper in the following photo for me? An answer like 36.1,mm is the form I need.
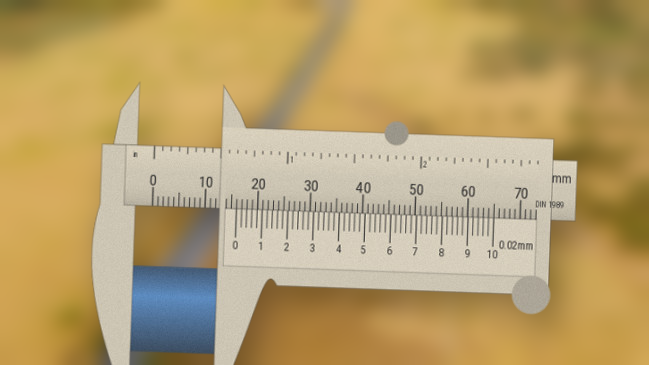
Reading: 16.0,mm
